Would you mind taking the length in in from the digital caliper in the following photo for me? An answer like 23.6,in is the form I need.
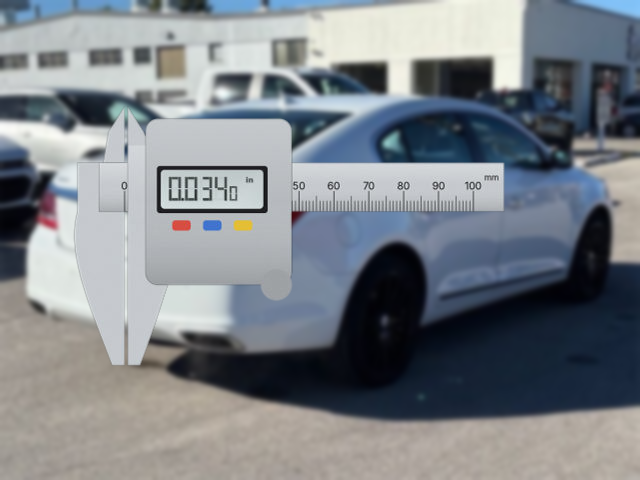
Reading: 0.0340,in
